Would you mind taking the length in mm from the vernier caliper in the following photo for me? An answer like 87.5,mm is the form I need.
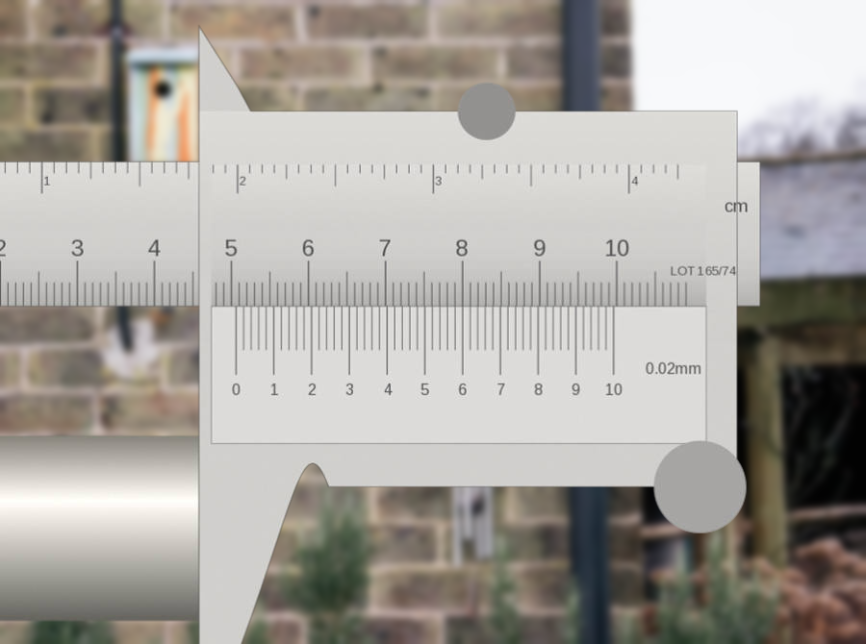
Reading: 50.6,mm
